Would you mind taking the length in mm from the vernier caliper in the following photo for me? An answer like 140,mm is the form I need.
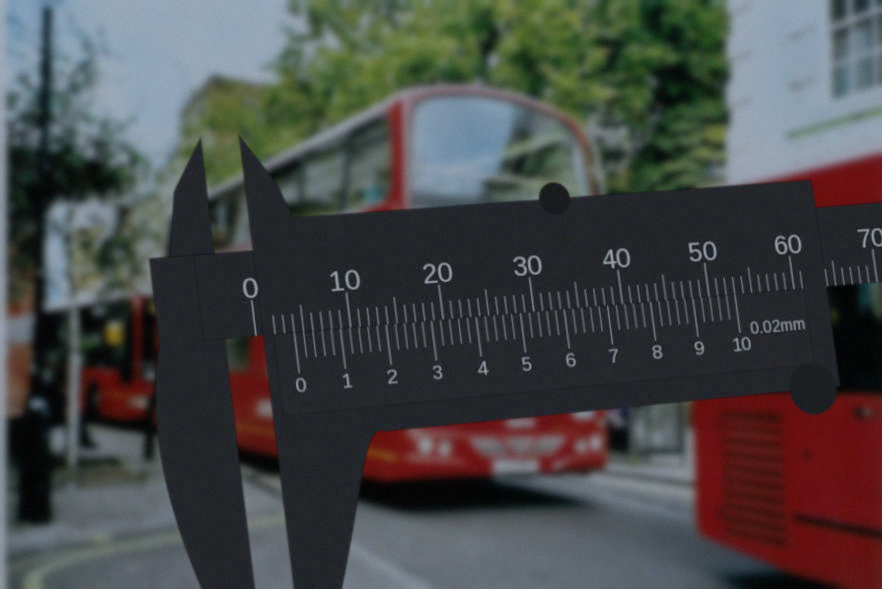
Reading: 4.0,mm
